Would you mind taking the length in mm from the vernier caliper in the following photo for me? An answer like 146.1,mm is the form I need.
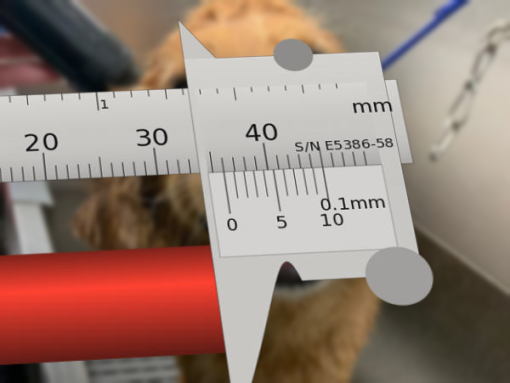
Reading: 36.0,mm
